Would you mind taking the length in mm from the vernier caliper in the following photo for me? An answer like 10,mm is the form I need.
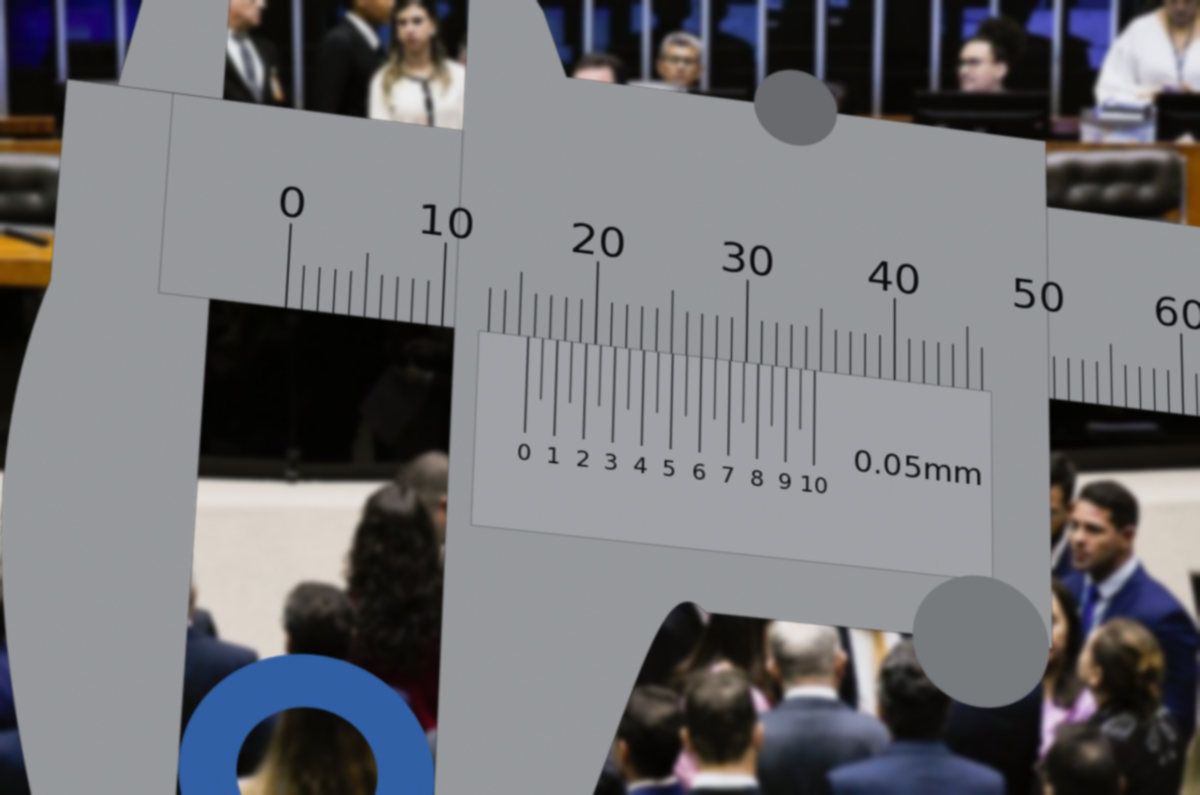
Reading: 15.6,mm
